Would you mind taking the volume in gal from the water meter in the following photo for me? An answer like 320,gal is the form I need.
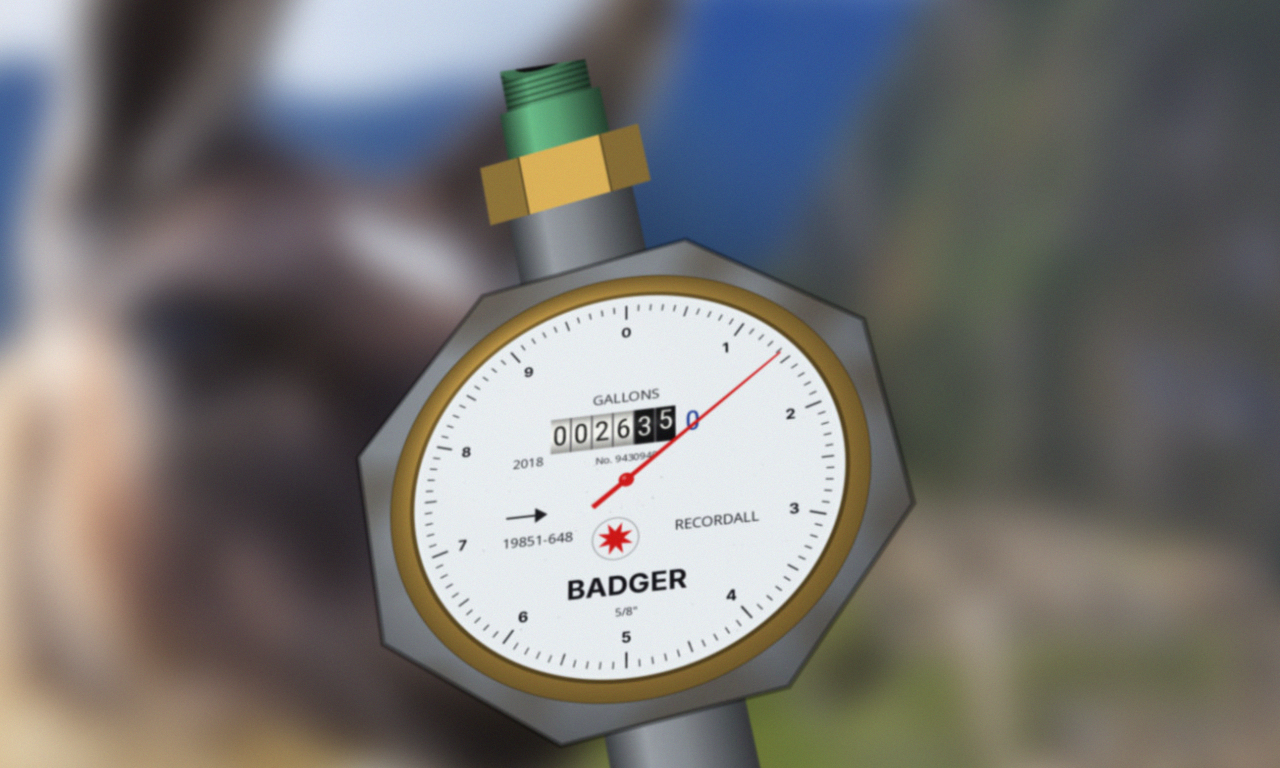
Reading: 26351.4,gal
